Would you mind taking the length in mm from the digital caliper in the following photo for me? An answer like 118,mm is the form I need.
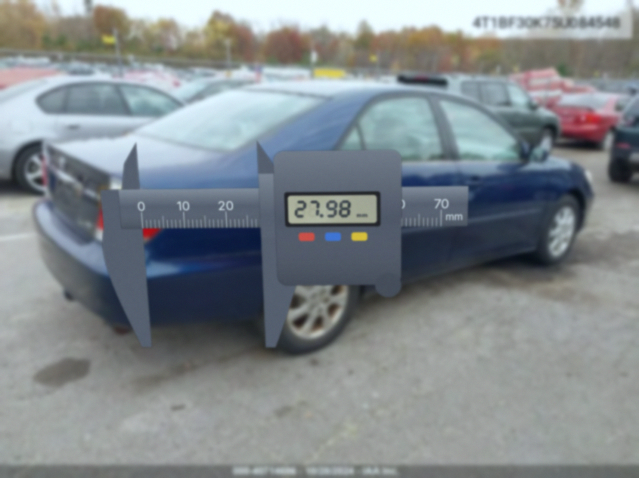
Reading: 27.98,mm
